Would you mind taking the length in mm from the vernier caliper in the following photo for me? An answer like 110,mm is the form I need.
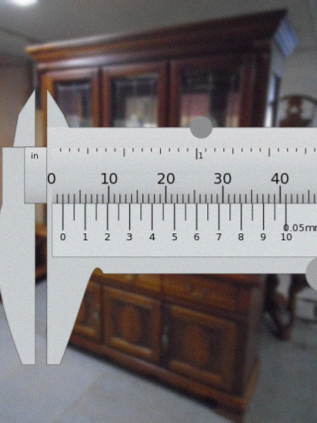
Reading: 2.0,mm
